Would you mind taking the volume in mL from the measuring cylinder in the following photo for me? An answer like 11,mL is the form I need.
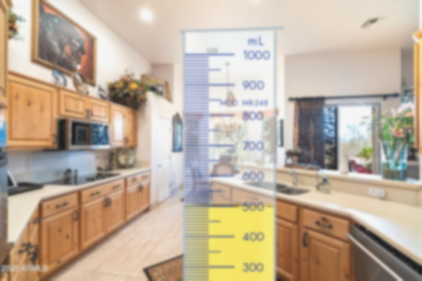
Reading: 500,mL
